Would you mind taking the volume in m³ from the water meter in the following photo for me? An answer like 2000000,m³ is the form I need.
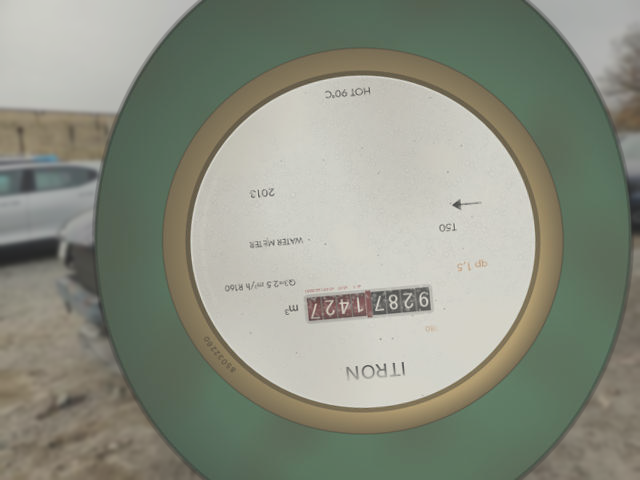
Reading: 9287.1427,m³
